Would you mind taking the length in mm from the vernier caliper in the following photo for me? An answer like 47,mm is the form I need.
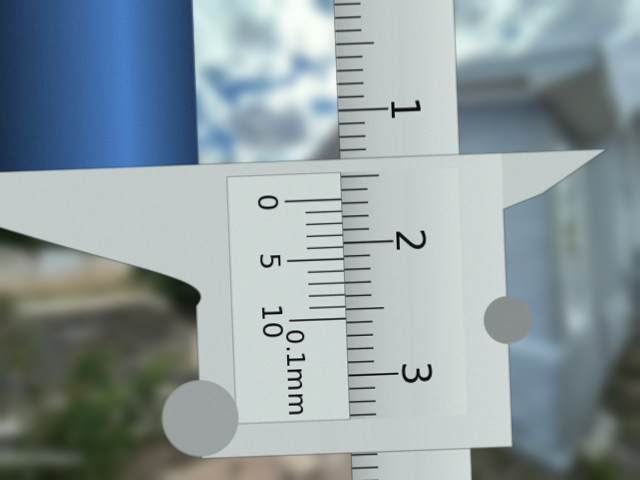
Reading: 16.7,mm
